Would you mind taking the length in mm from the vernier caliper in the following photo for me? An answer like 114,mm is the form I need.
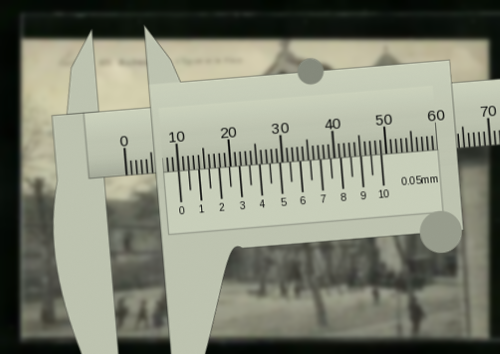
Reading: 10.0,mm
